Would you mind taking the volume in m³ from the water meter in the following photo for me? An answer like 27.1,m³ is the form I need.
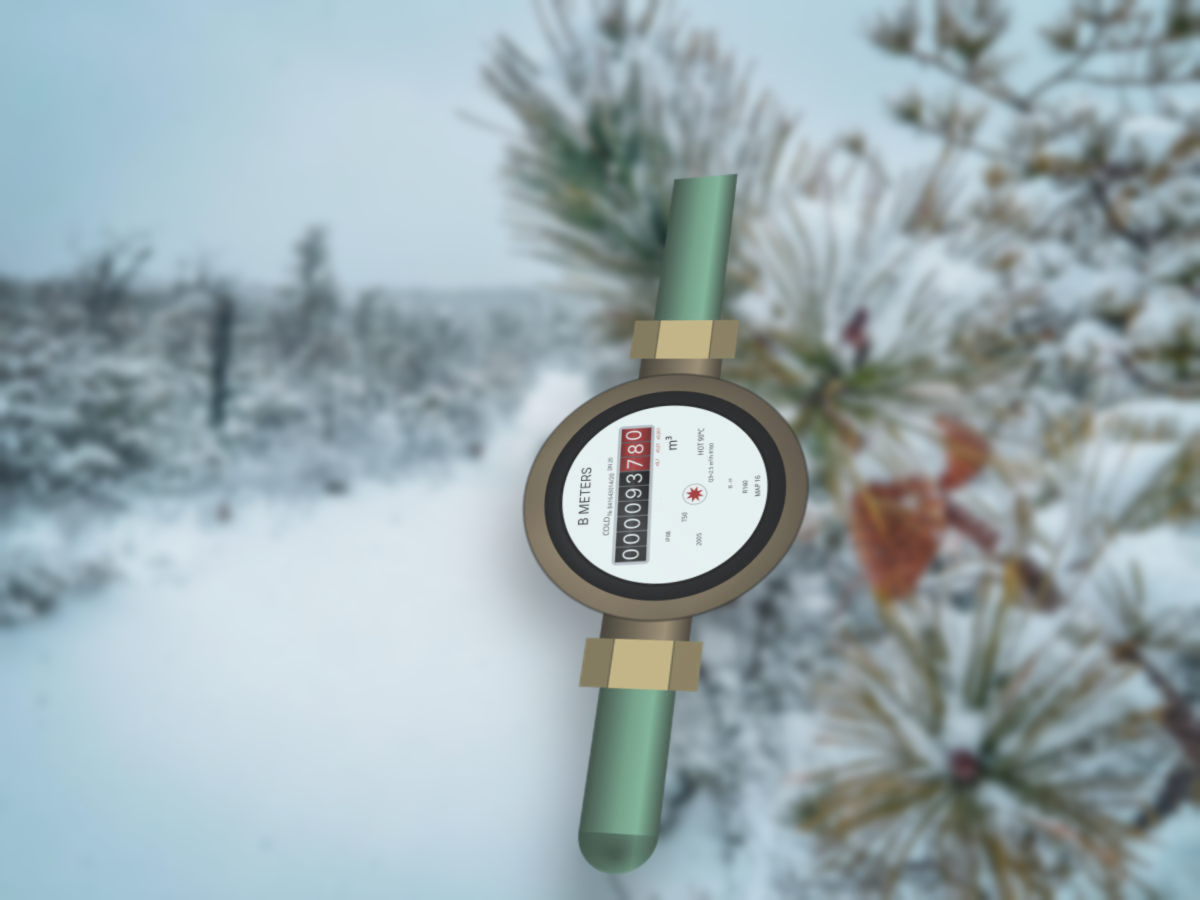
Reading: 93.780,m³
